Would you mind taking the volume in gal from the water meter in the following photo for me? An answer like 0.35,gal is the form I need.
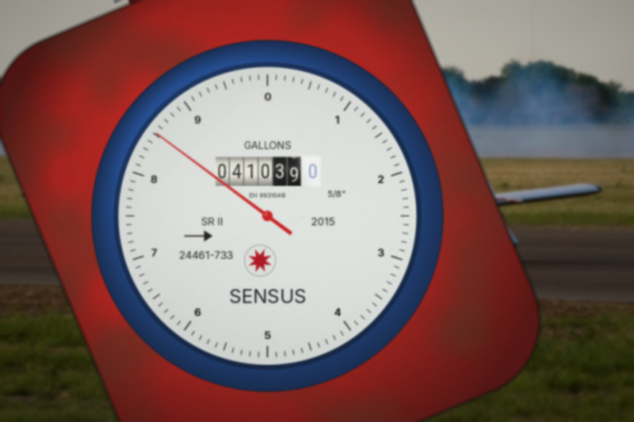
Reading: 410388.5,gal
